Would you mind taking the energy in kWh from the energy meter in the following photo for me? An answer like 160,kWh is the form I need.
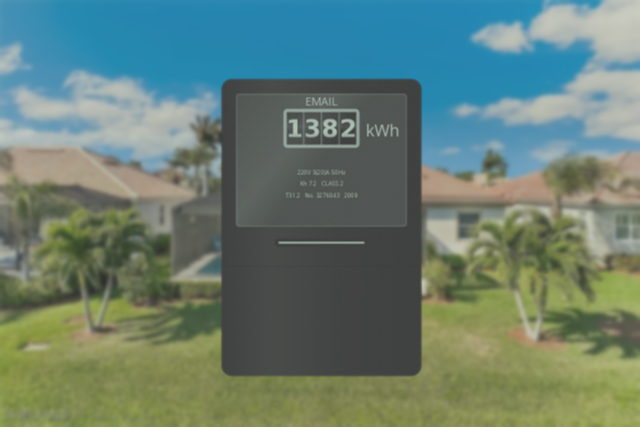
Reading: 1382,kWh
